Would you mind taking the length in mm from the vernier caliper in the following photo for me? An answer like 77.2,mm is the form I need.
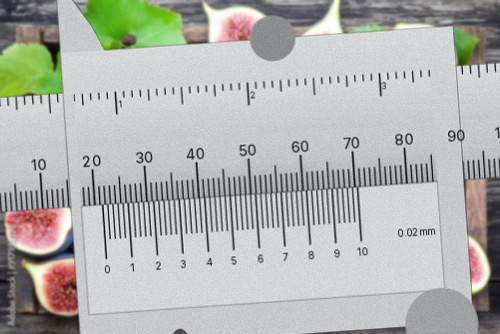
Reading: 21.5,mm
